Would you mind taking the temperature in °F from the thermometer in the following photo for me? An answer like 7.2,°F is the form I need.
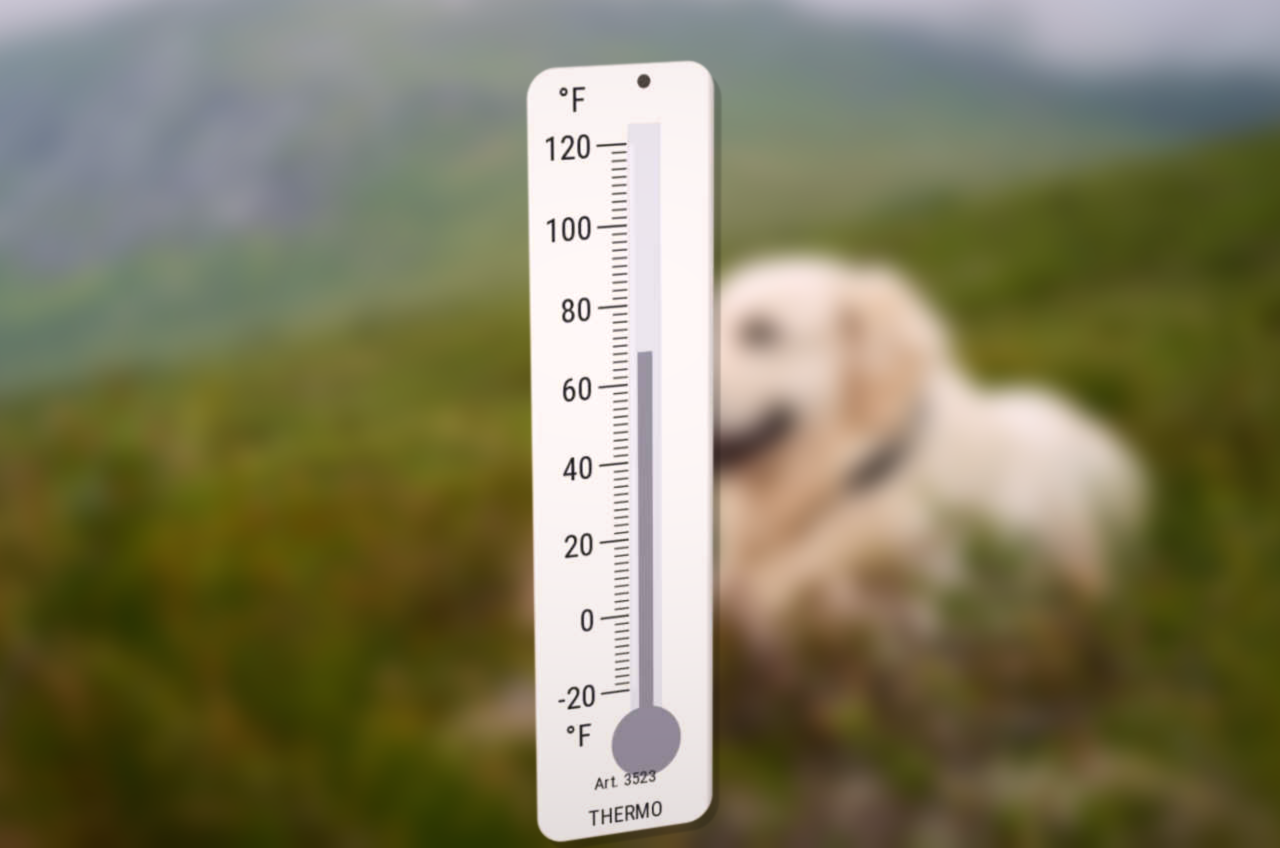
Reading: 68,°F
